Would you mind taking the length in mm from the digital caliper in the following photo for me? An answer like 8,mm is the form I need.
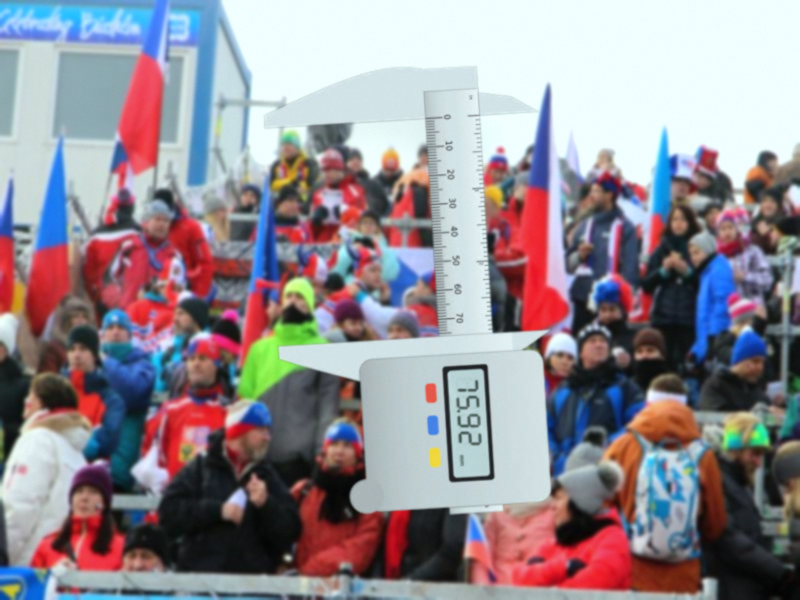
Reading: 75.92,mm
